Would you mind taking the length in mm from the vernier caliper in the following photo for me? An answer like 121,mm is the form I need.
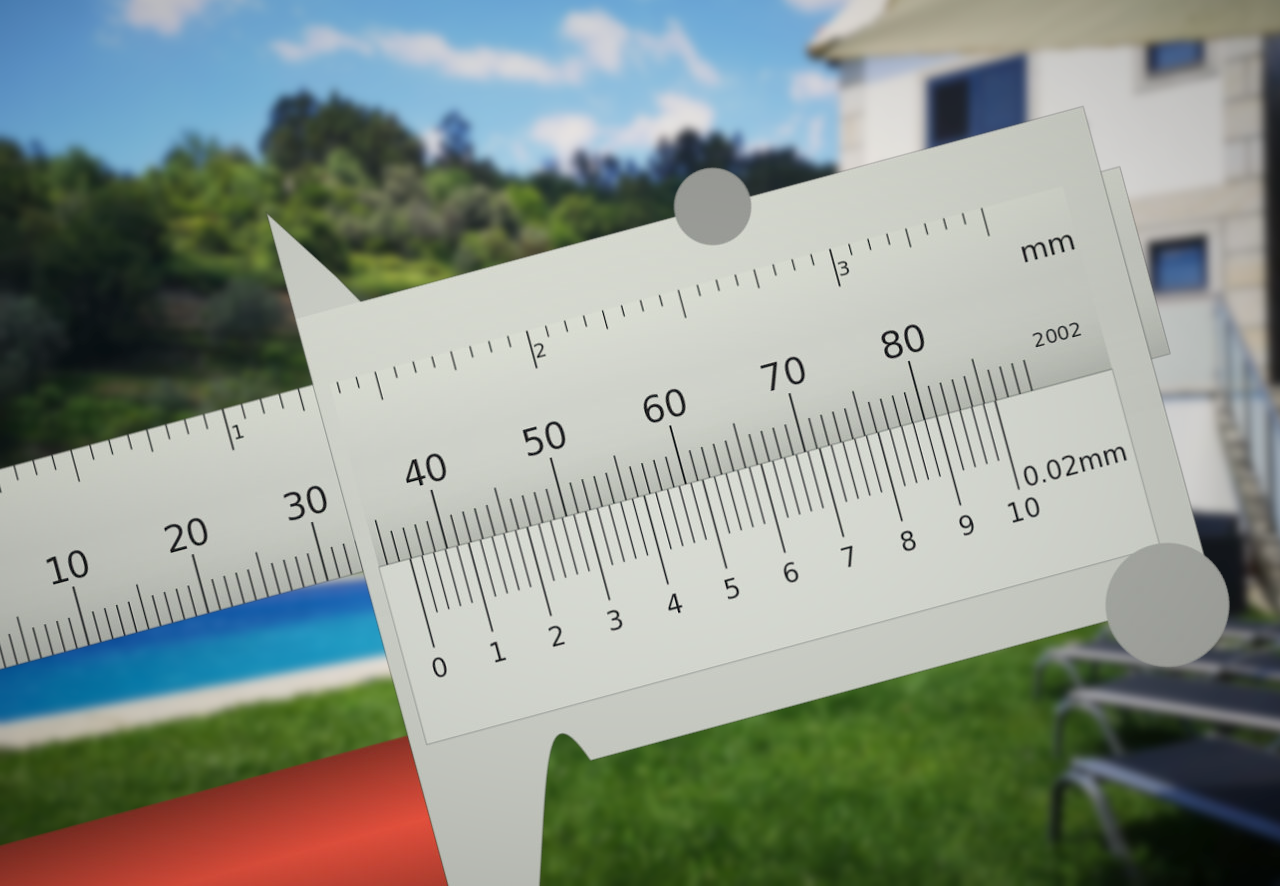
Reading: 36.9,mm
